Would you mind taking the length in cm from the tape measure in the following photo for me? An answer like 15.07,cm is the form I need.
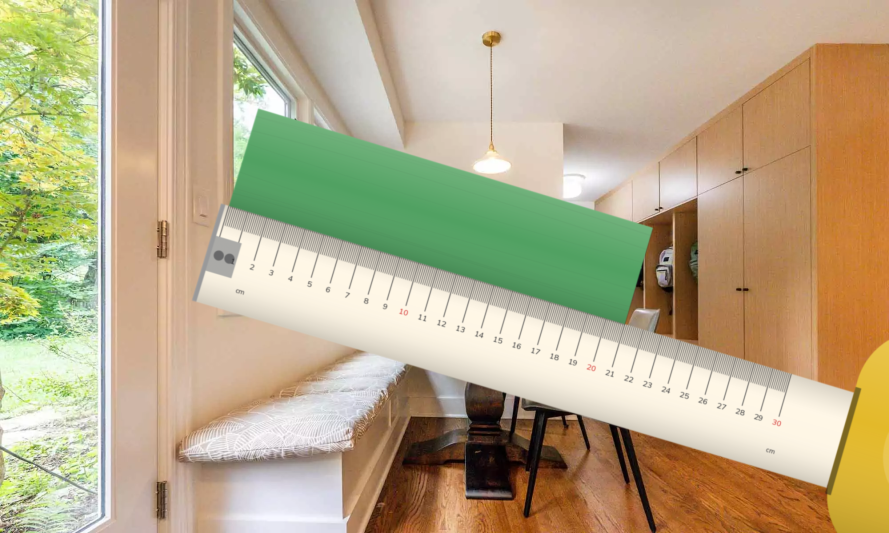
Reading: 21,cm
